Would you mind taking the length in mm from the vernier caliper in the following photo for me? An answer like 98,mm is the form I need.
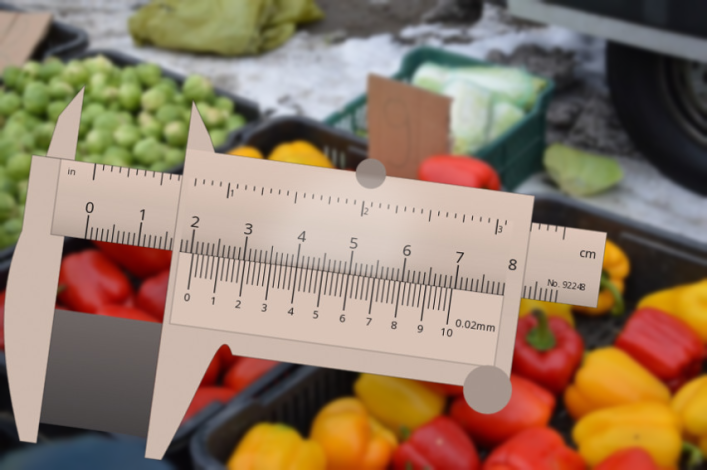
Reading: 20.4,mm
